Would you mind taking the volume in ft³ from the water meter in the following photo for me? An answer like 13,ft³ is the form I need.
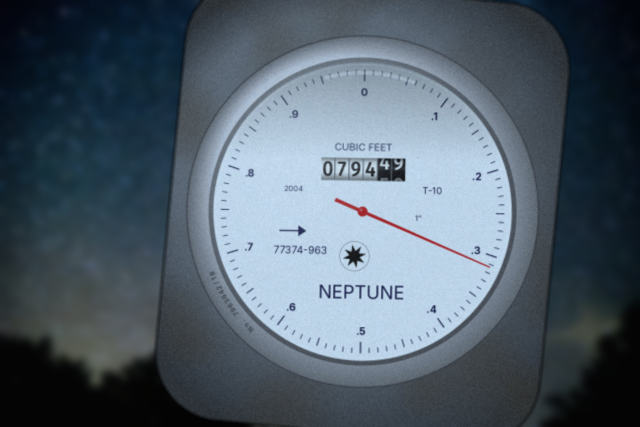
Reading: 79449.31,ft³
